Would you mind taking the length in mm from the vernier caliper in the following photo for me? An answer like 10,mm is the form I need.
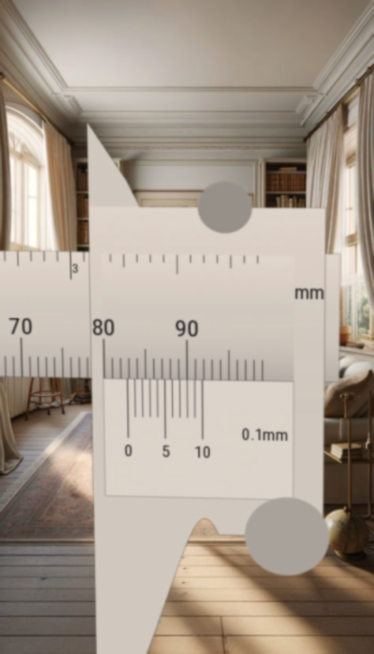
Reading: 82.8,mm
